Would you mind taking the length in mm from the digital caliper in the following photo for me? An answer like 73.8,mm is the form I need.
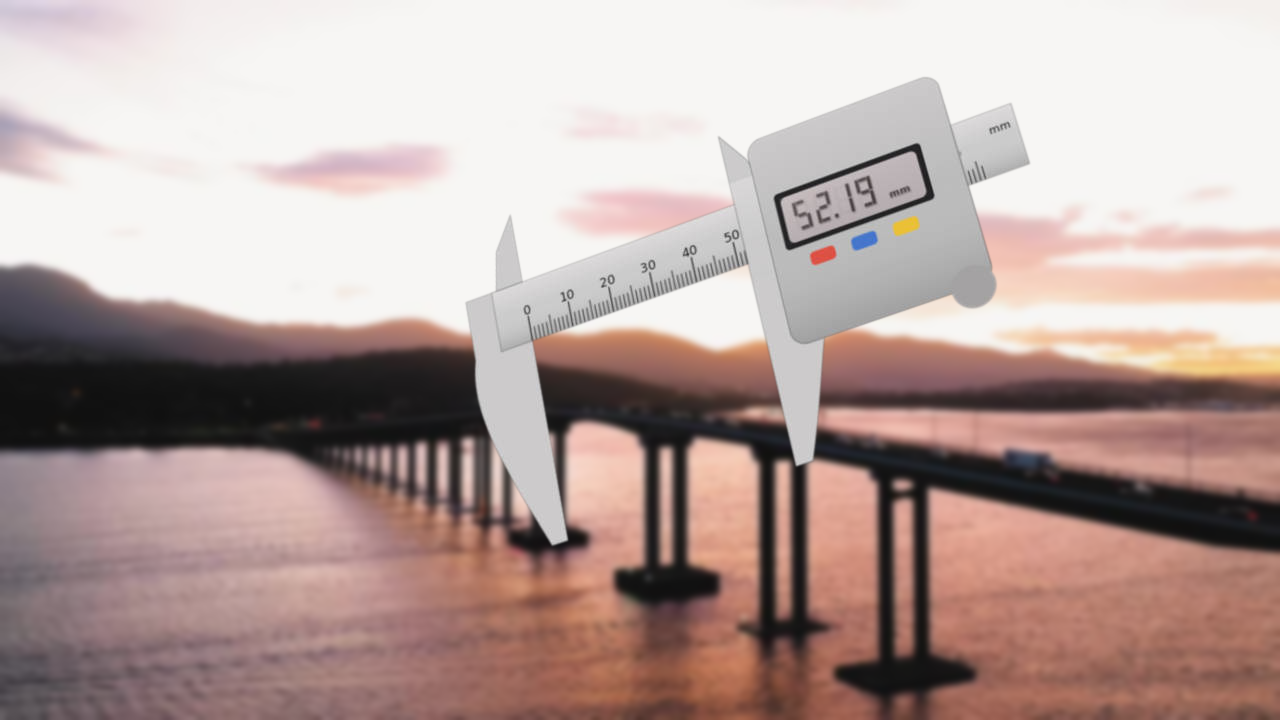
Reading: 52.19,mm
